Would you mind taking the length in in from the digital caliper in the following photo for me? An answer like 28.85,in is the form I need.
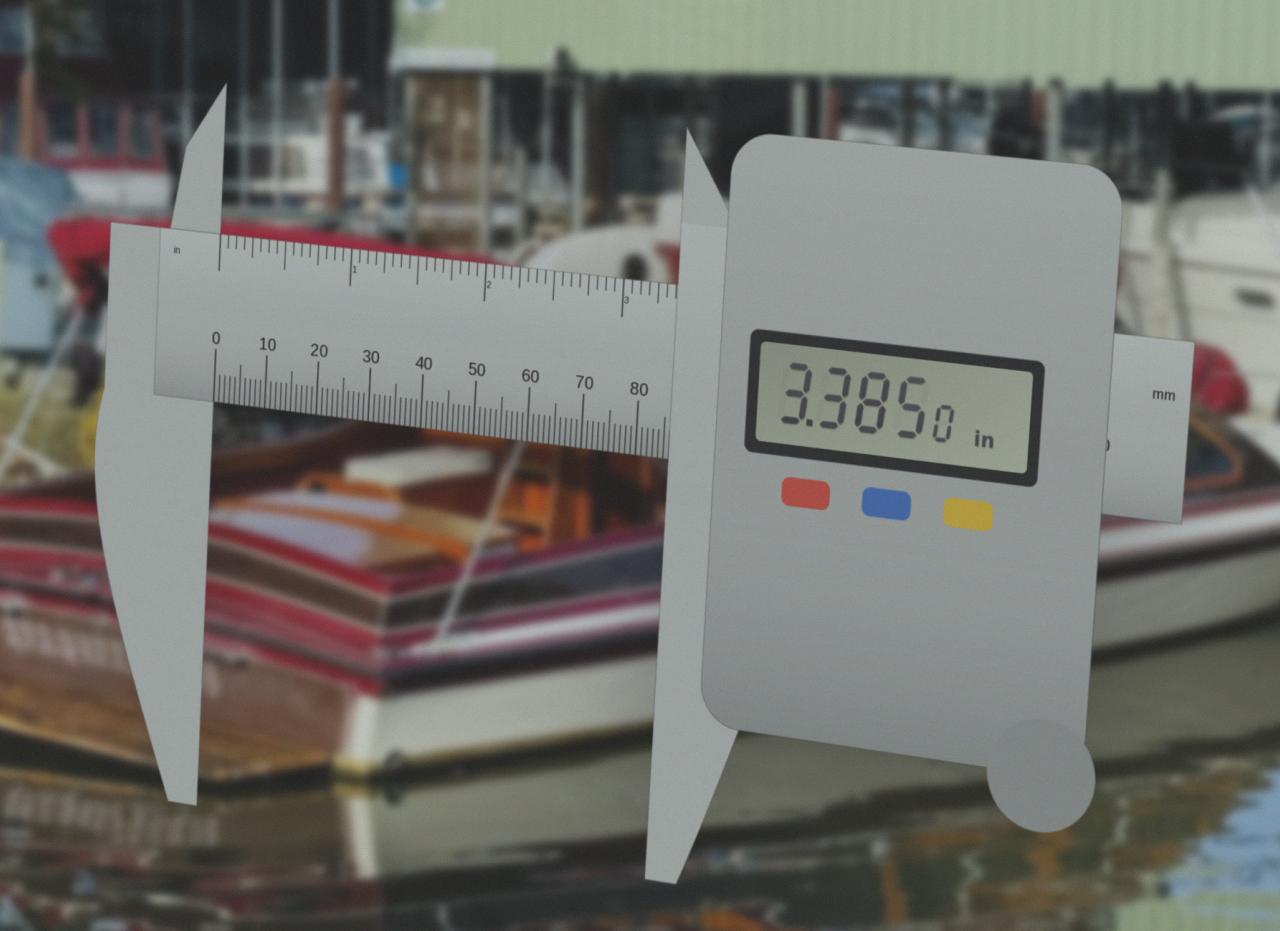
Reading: 3.3850,in
